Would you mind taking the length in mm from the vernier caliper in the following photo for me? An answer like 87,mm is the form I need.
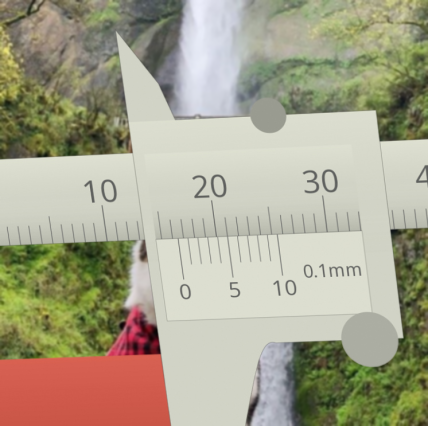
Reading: 16.5,mm
